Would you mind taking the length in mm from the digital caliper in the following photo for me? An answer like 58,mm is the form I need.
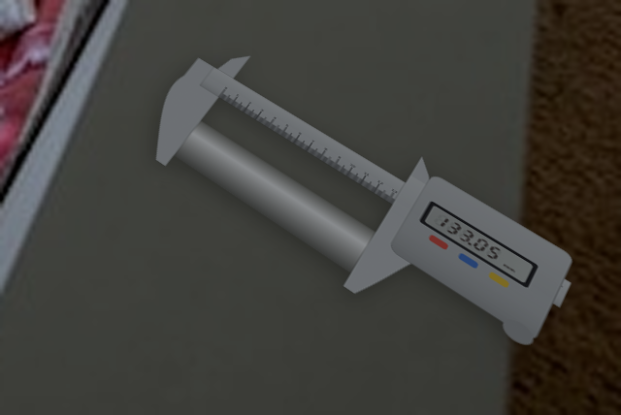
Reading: 133.05,mm
